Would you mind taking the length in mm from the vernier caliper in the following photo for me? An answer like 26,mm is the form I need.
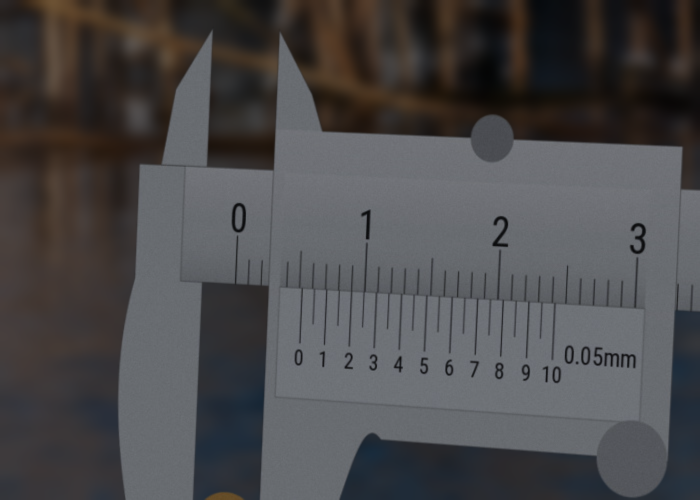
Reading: 5.2,mm
